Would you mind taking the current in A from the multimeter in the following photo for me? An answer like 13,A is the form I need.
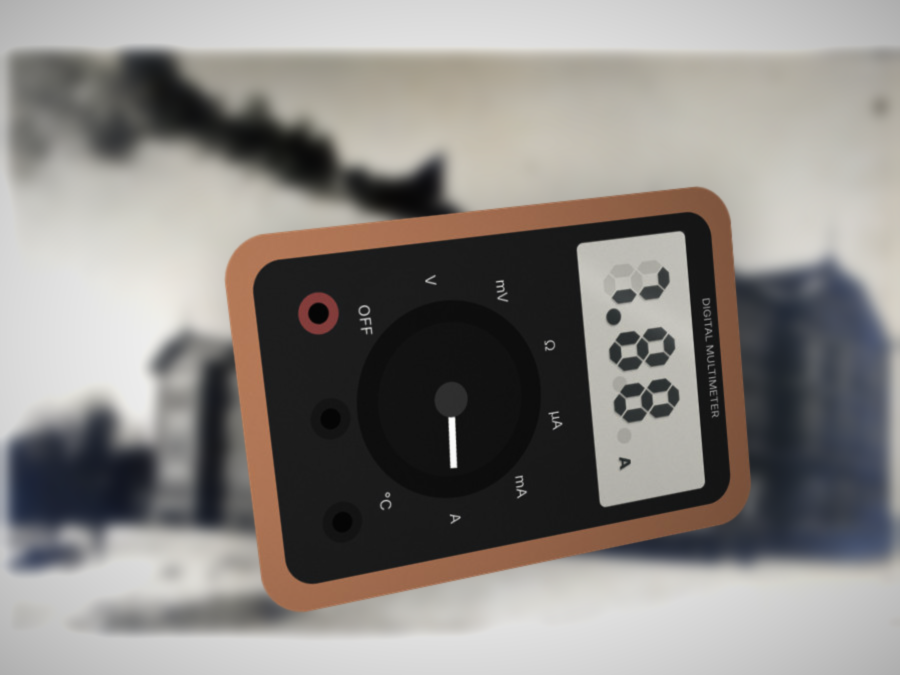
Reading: 7.88,A
